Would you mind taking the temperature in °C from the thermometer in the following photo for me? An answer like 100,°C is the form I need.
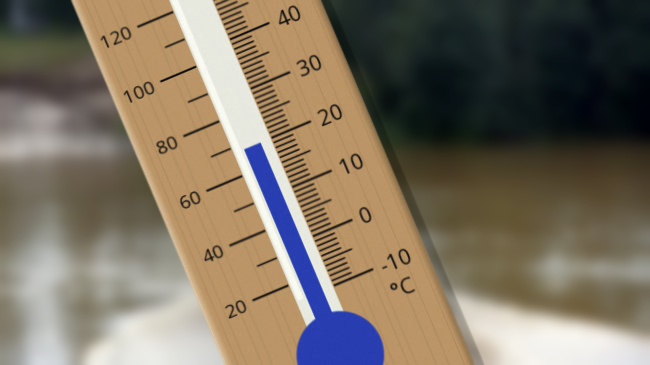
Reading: 20,°C
